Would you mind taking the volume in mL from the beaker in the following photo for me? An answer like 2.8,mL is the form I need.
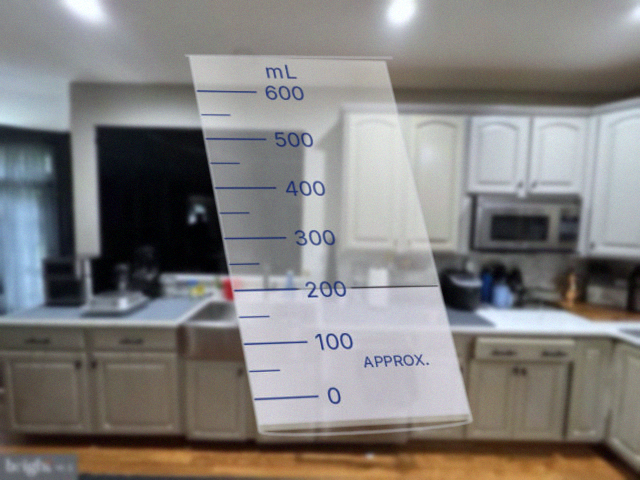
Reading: 200,mL
